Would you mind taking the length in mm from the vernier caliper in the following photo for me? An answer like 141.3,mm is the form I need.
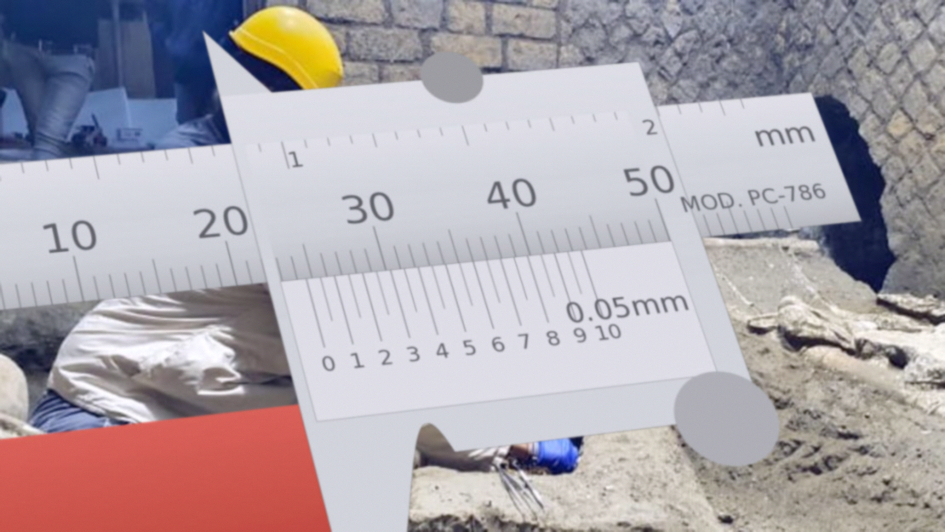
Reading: 24.6,mm
